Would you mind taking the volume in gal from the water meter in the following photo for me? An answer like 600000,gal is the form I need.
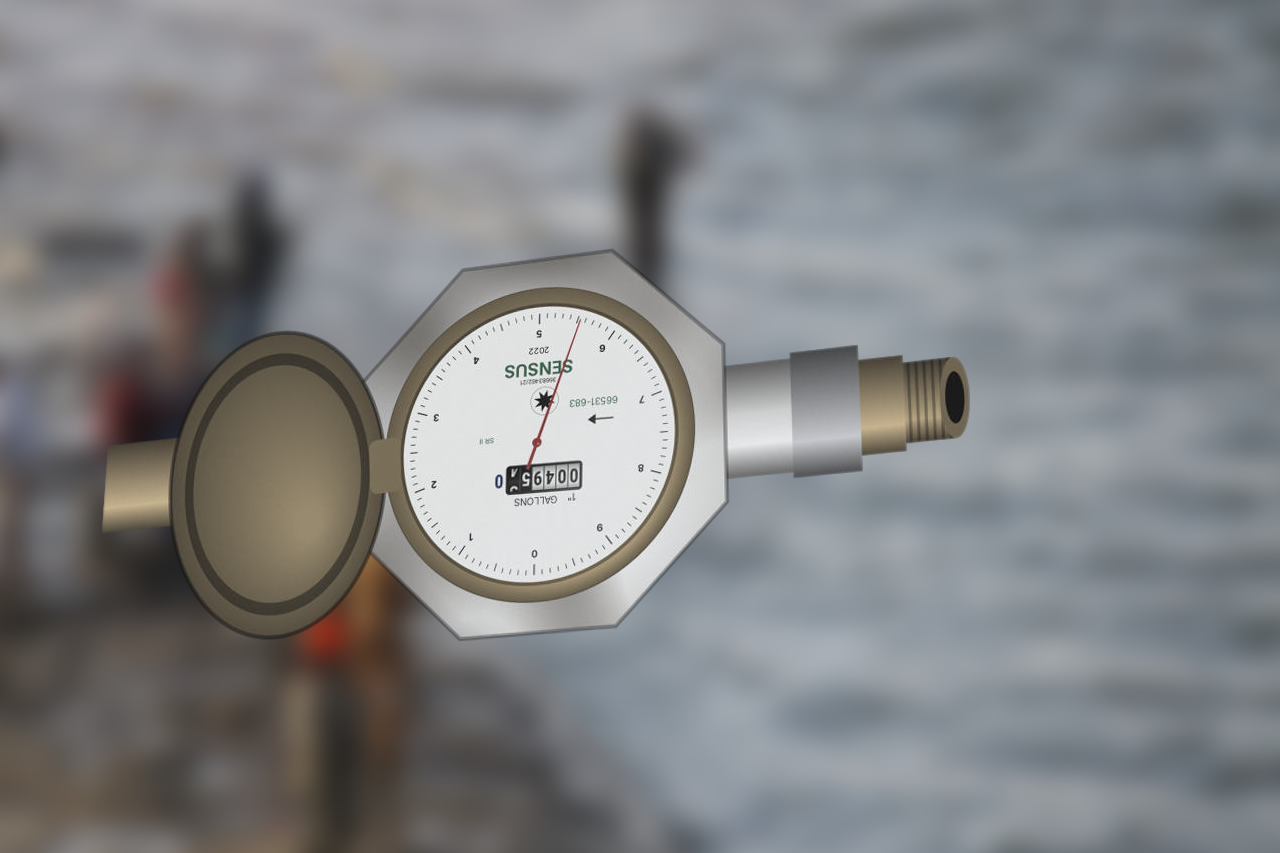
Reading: 49535.5,gal
